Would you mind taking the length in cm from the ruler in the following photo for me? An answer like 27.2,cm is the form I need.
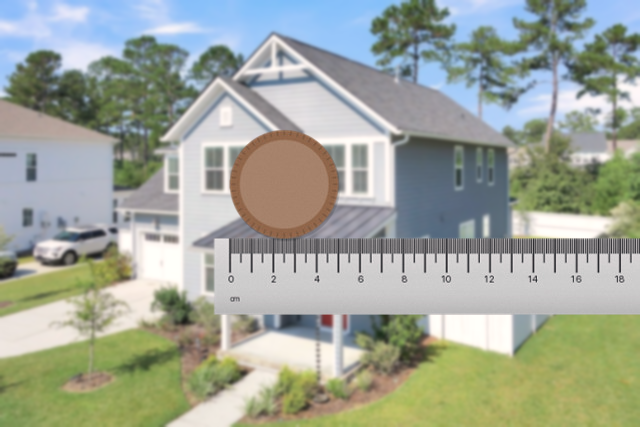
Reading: 5,cm
